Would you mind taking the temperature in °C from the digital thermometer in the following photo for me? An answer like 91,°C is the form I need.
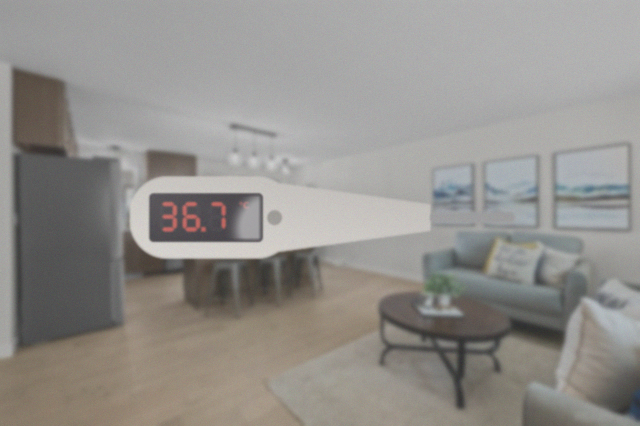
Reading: 36.7,°C
